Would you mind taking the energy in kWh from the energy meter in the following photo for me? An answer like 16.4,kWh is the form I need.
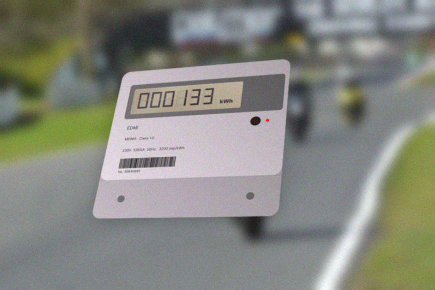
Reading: 133,kWh
